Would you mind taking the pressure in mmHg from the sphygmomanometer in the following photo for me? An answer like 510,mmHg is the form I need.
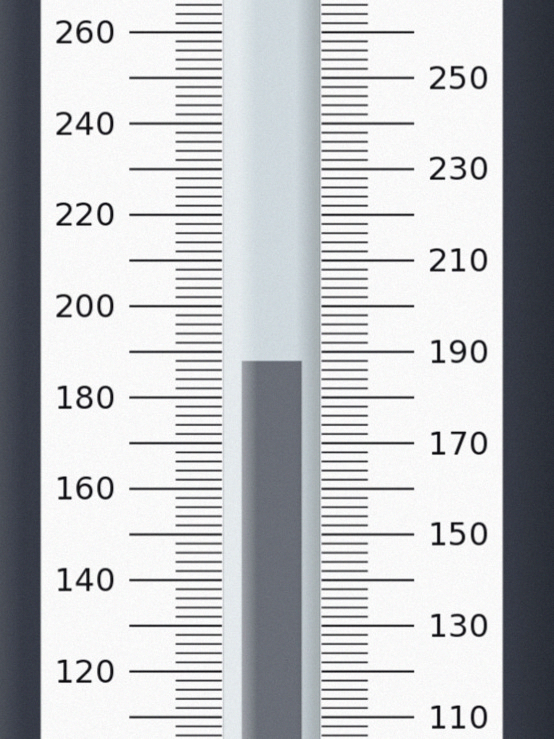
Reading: 188,mmHg
